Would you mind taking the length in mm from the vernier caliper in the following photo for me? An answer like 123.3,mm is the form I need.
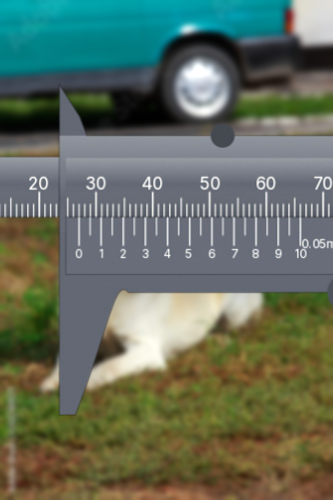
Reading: 27.0,mm
